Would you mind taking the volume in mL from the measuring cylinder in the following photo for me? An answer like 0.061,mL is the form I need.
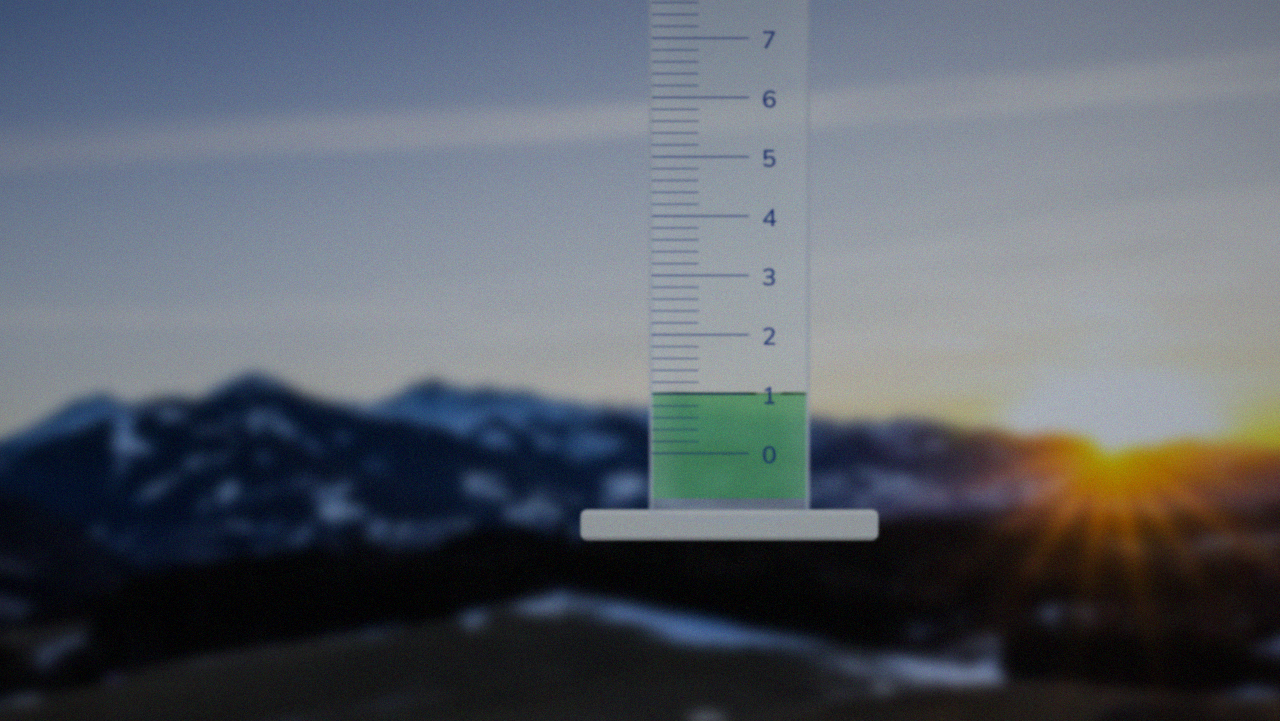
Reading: 1,mL
